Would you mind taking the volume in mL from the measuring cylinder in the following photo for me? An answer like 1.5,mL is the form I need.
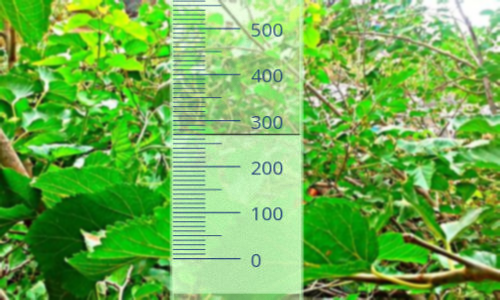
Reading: 270,mL
